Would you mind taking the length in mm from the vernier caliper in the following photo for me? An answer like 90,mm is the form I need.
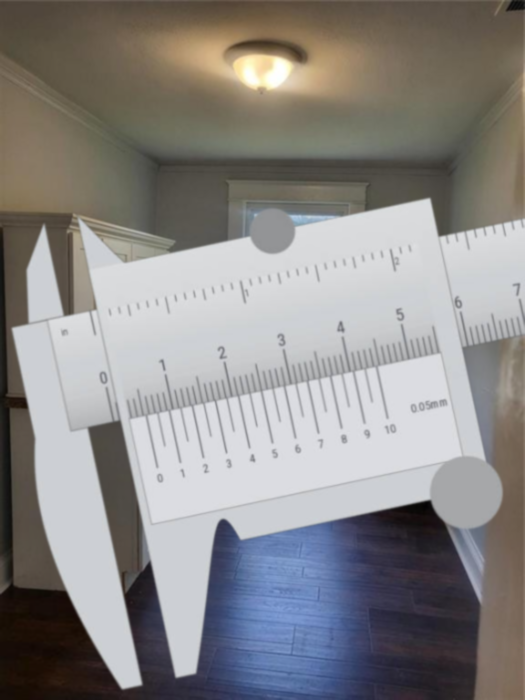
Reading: 5.5,mm
